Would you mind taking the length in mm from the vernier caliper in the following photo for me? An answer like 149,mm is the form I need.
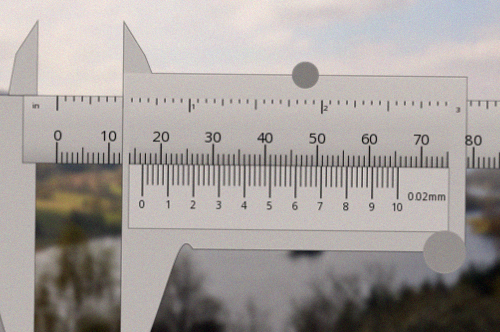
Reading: 16.5,mm
